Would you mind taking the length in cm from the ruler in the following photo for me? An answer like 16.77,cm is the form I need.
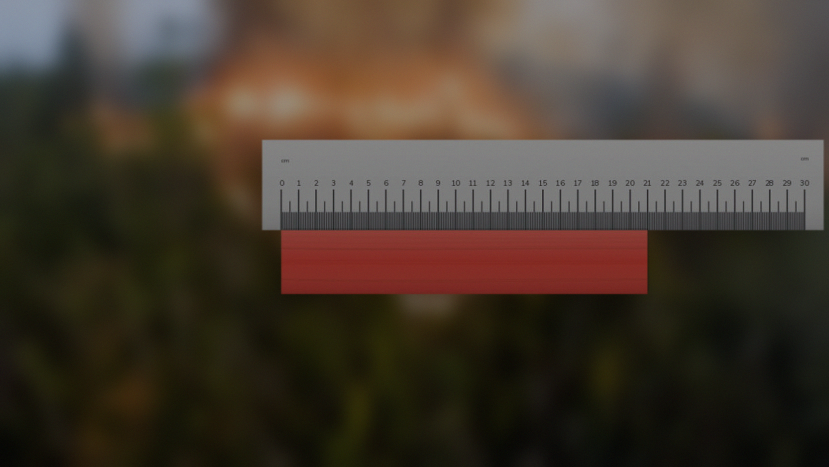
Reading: 21,cm
